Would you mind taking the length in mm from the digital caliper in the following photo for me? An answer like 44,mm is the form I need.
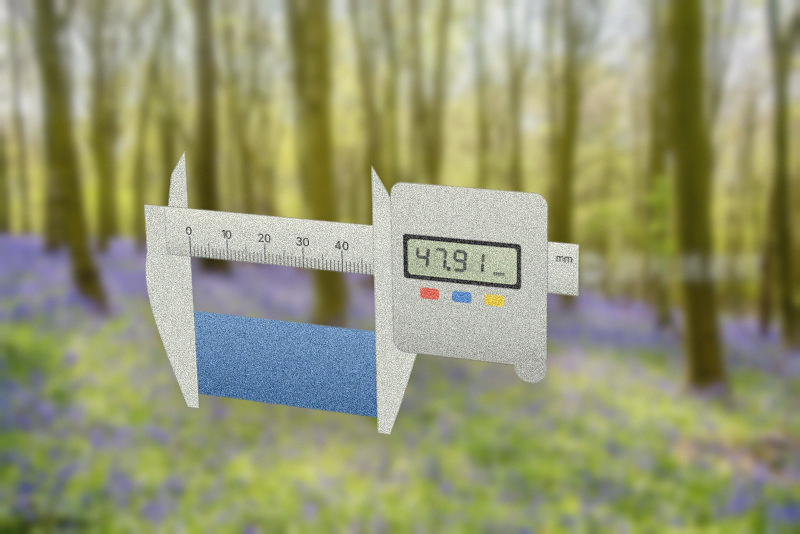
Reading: 47.91,mm
